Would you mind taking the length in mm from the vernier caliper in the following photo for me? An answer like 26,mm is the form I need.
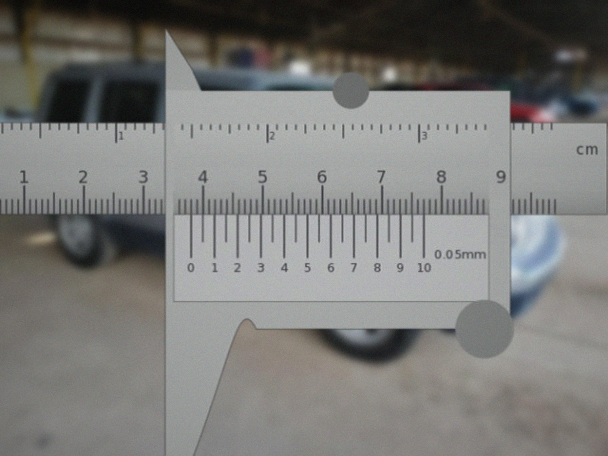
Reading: 38.0,mm
